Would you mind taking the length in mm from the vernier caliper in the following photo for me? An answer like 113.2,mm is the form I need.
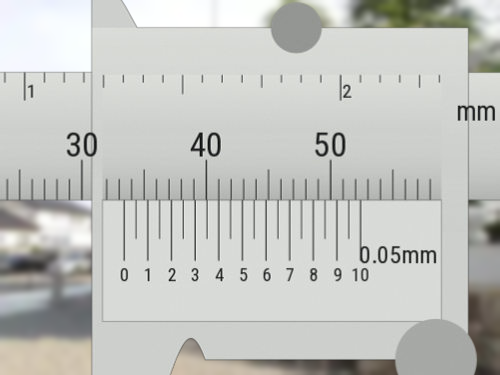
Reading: 33.4,mm
